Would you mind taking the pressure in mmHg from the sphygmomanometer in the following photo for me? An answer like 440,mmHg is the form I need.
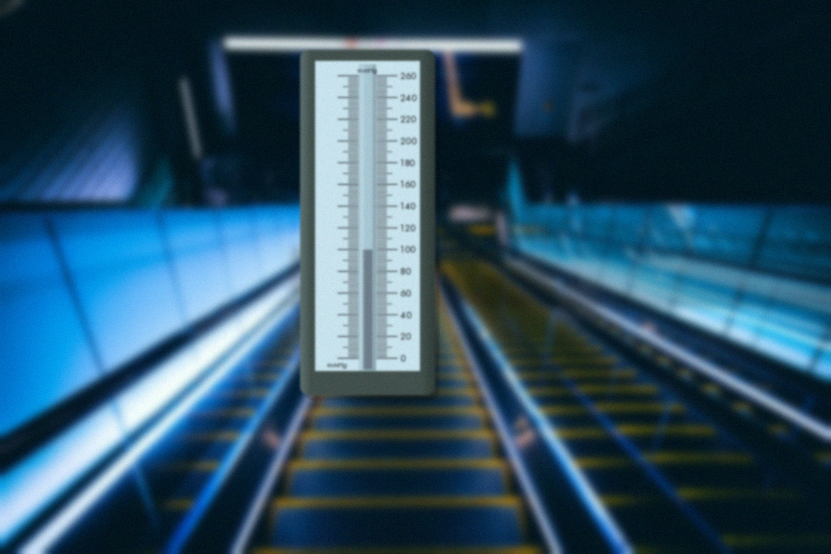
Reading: 100,mmHg
